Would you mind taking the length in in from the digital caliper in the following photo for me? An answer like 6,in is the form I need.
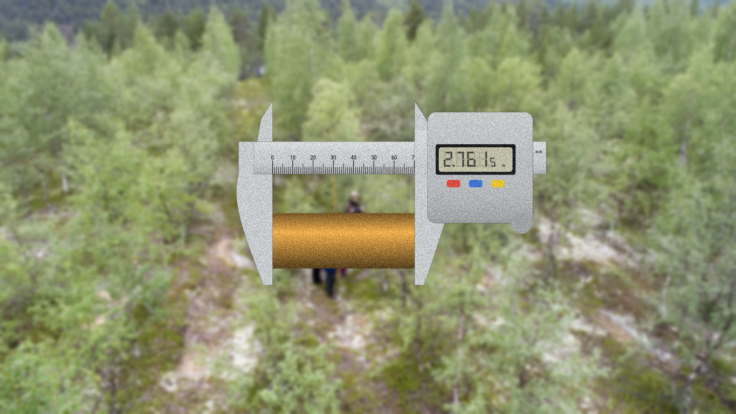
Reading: 2.7615,in
